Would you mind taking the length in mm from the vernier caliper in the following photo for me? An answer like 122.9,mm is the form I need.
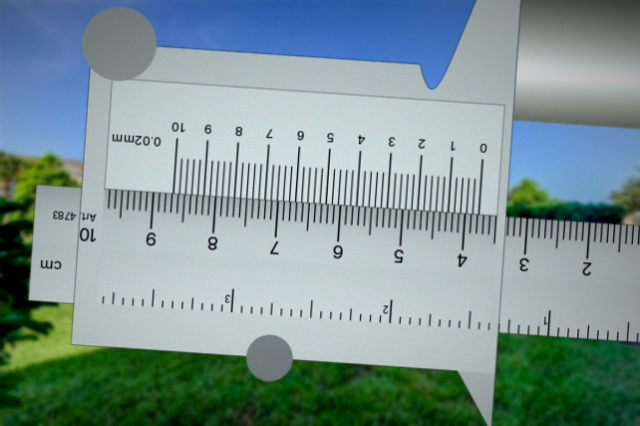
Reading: 37.8,mm
